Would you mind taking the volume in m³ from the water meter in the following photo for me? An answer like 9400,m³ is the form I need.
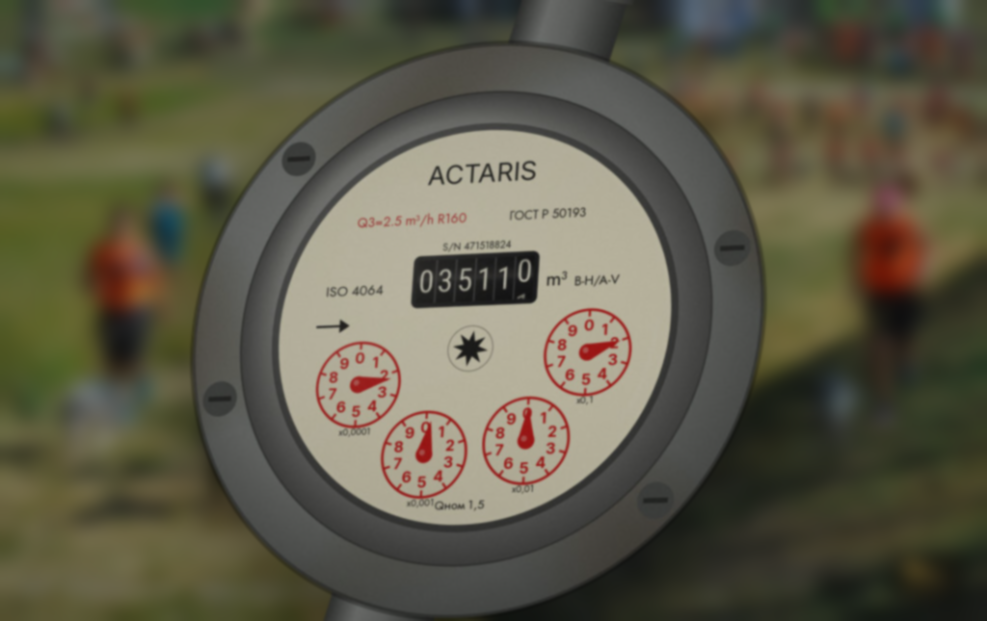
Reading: 35110.2002,m³
